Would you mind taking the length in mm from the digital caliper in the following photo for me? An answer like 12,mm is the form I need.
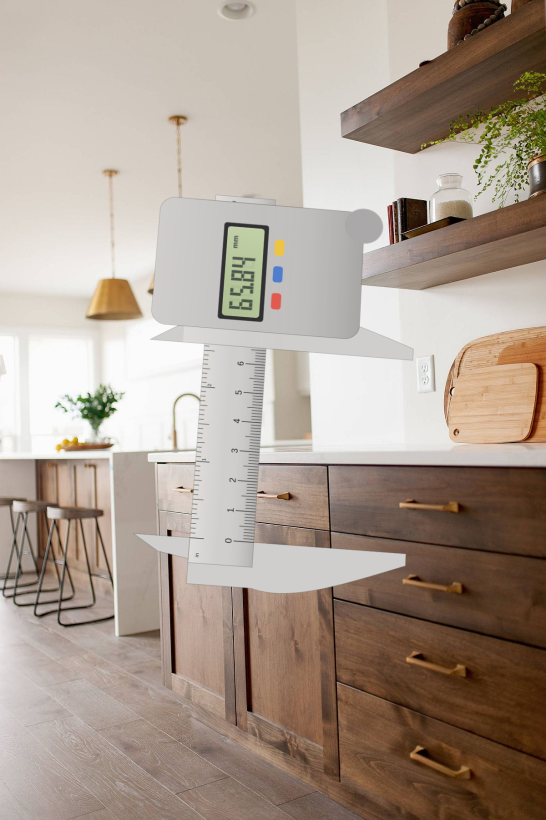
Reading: 65.84,mm
